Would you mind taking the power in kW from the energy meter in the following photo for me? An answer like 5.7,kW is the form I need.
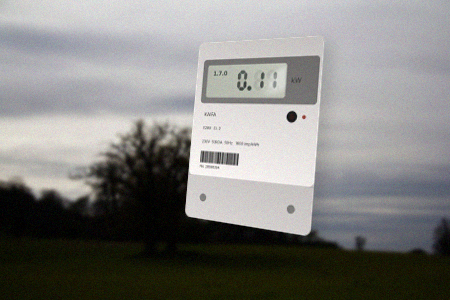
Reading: 0.11,kW
